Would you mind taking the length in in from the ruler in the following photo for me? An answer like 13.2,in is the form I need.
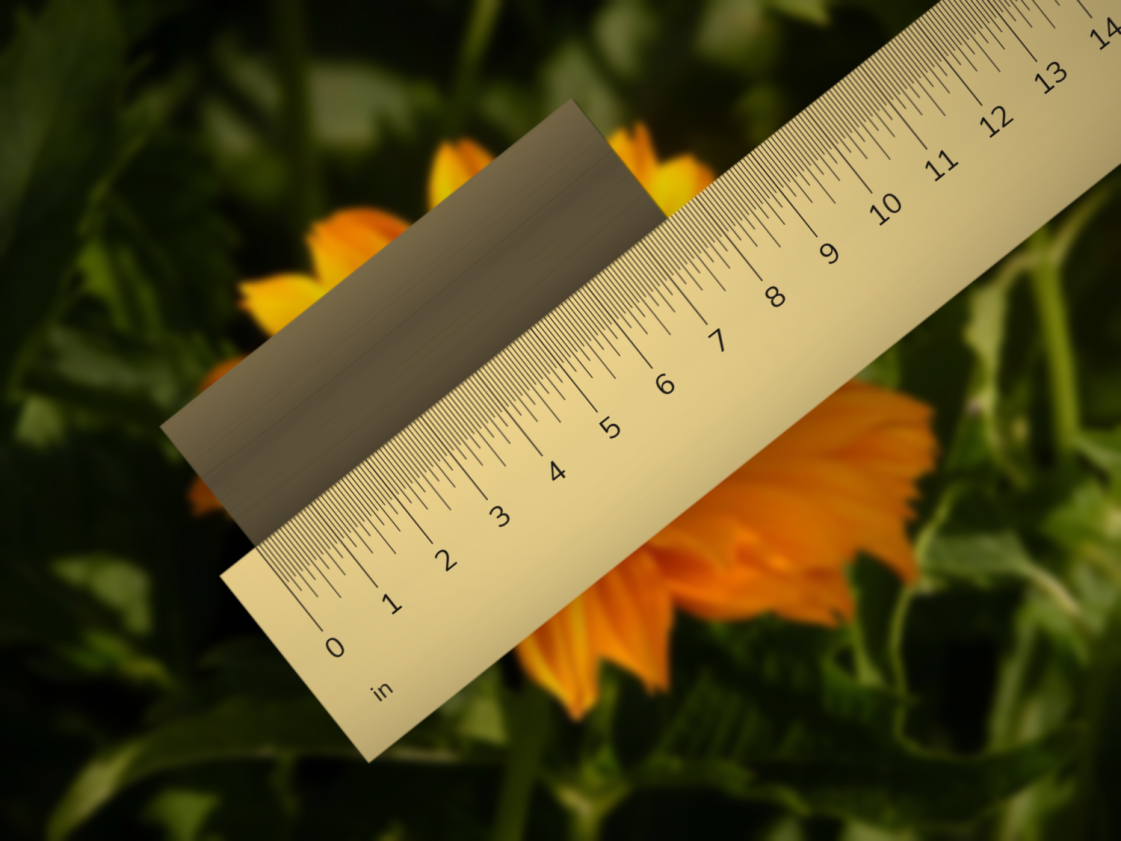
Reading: 7.5,in
